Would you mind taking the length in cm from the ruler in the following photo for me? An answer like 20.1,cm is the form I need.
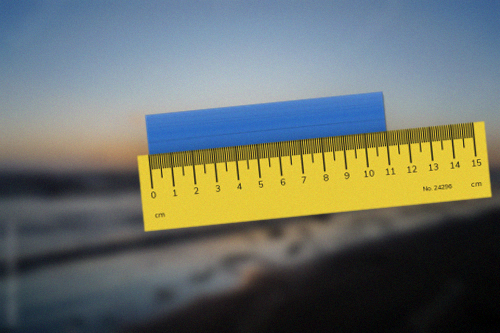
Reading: 11,cm
